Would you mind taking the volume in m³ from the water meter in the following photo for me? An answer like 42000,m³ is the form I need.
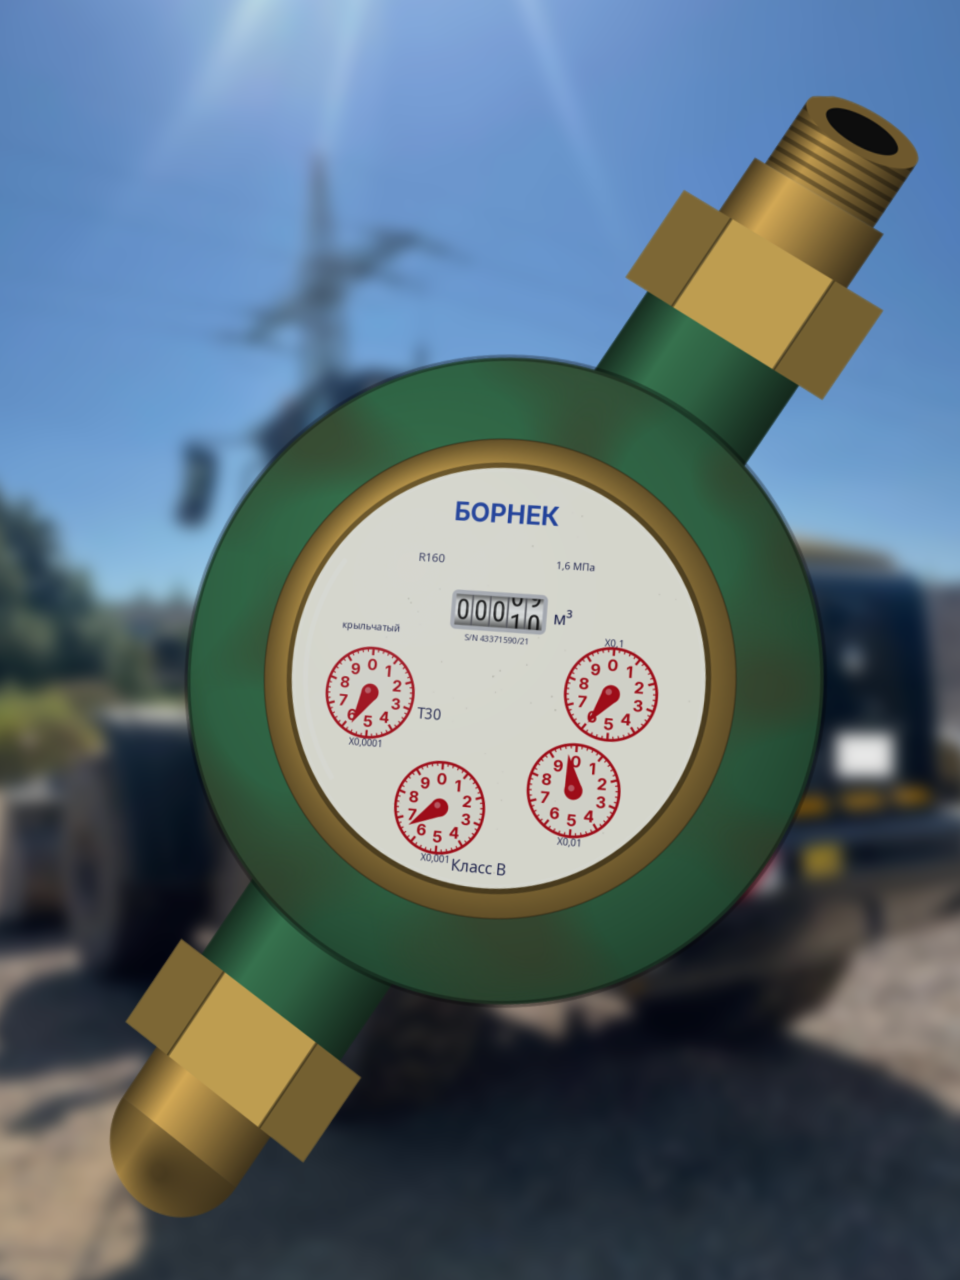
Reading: 9.5965,m³
